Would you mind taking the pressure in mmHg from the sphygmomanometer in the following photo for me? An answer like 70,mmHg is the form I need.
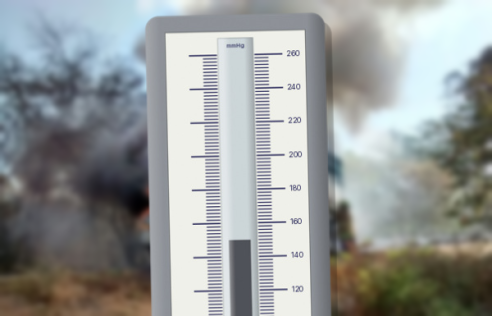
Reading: 150,mmHg
